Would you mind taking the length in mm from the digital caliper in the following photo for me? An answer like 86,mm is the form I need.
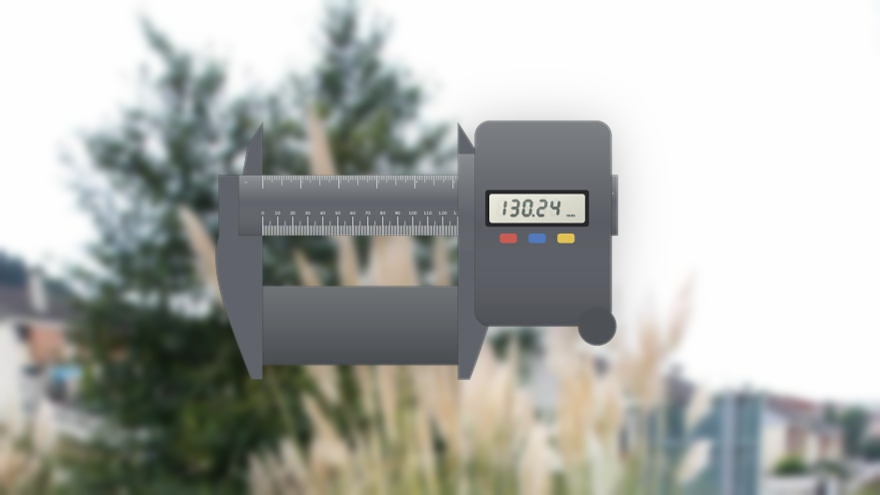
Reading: 130.24,mm
